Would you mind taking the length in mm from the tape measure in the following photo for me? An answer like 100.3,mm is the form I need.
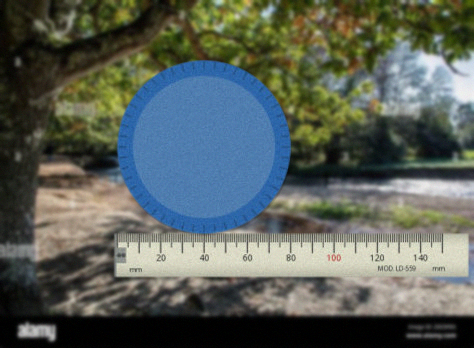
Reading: 80,mm
